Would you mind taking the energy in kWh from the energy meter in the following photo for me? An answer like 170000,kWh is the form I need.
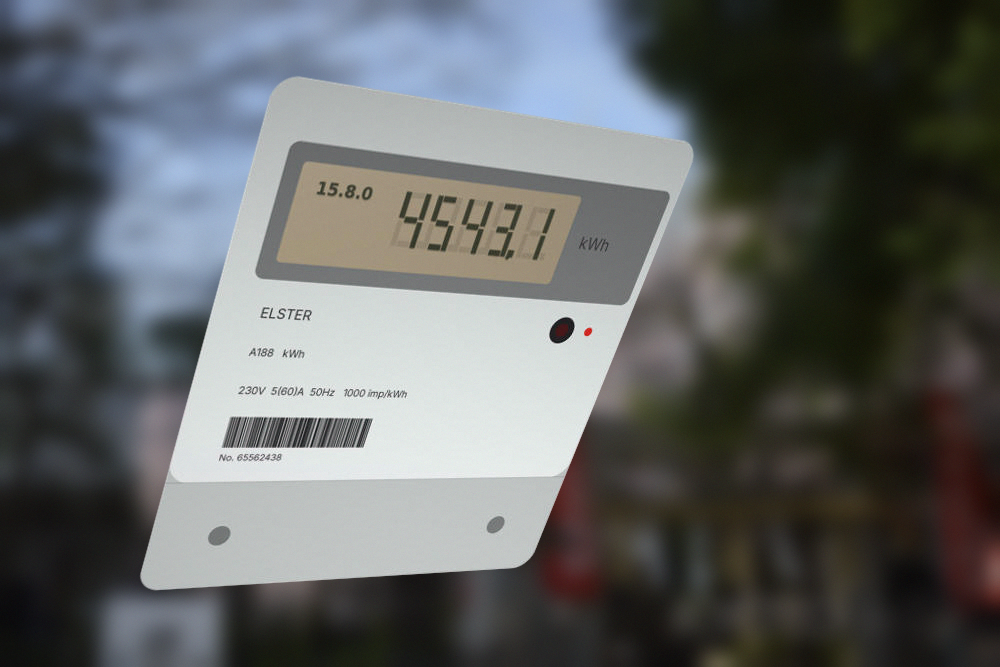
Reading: 4543.1,kWh
